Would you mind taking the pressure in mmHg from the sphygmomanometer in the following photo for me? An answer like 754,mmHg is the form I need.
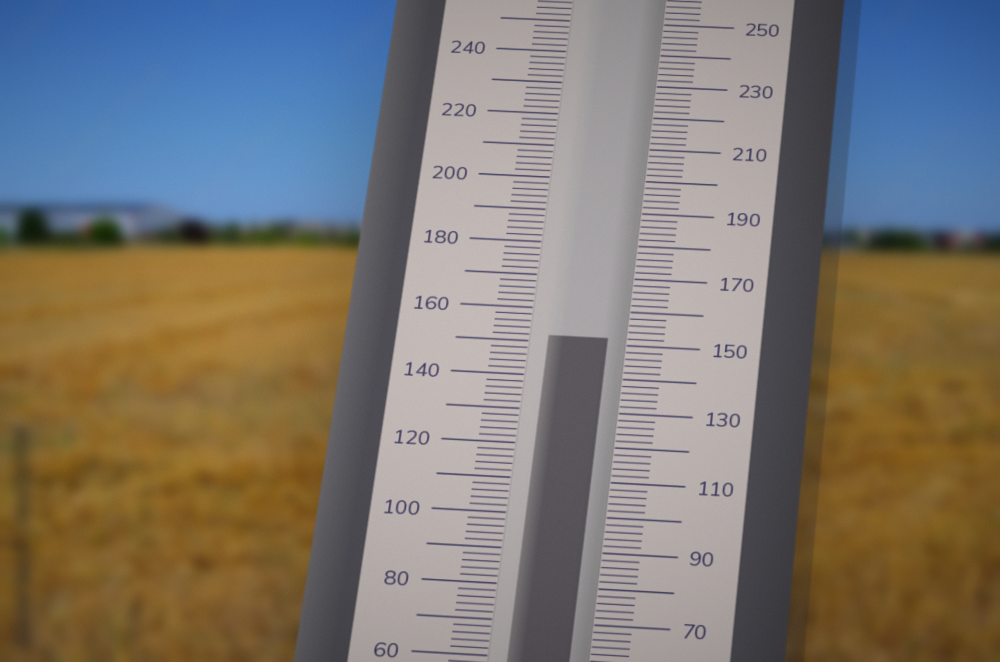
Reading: 152,mmHg
